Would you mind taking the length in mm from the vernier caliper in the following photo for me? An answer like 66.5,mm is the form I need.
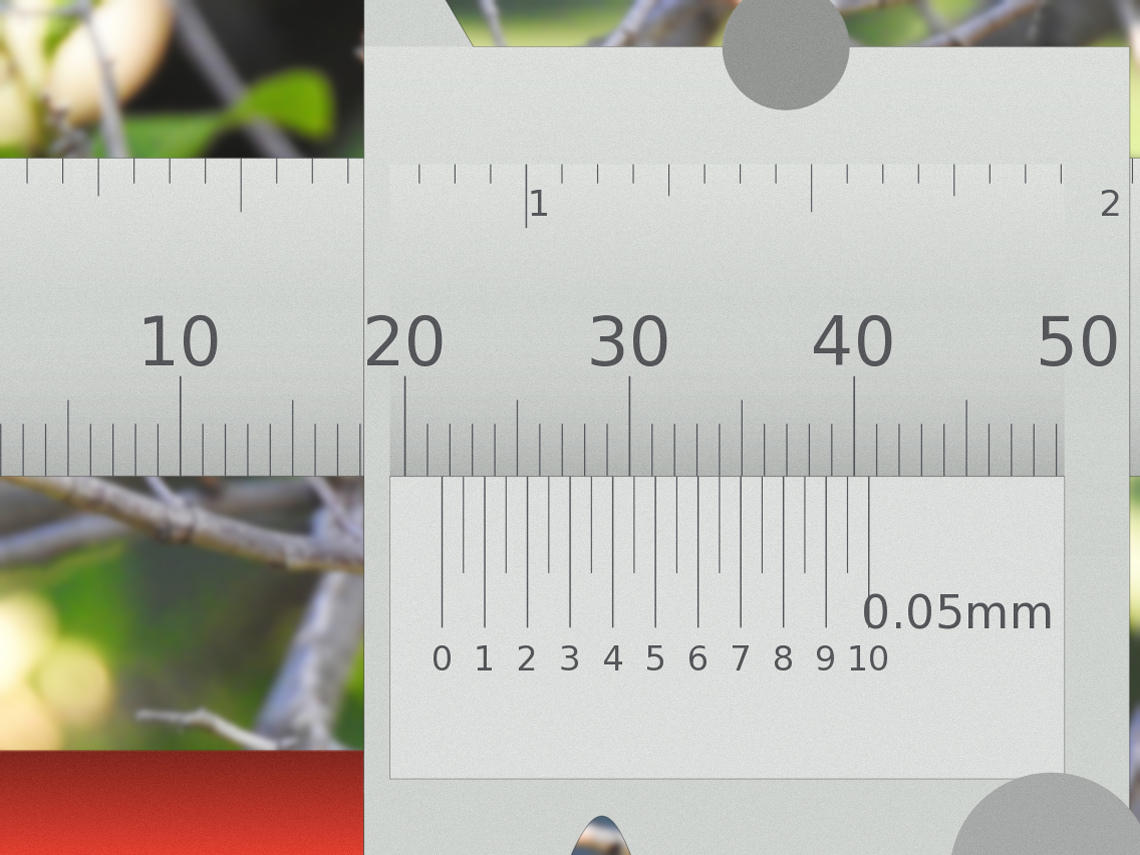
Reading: 21.65,mm
